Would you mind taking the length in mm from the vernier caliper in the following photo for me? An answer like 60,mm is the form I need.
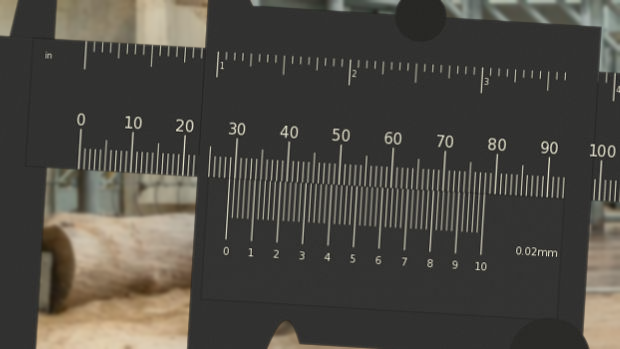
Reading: 29.0,mm
